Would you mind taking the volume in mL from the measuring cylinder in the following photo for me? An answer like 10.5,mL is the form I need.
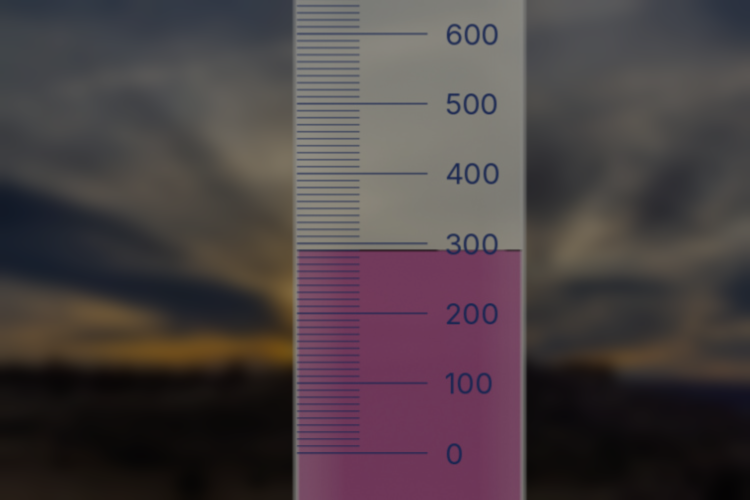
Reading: 290,mL
